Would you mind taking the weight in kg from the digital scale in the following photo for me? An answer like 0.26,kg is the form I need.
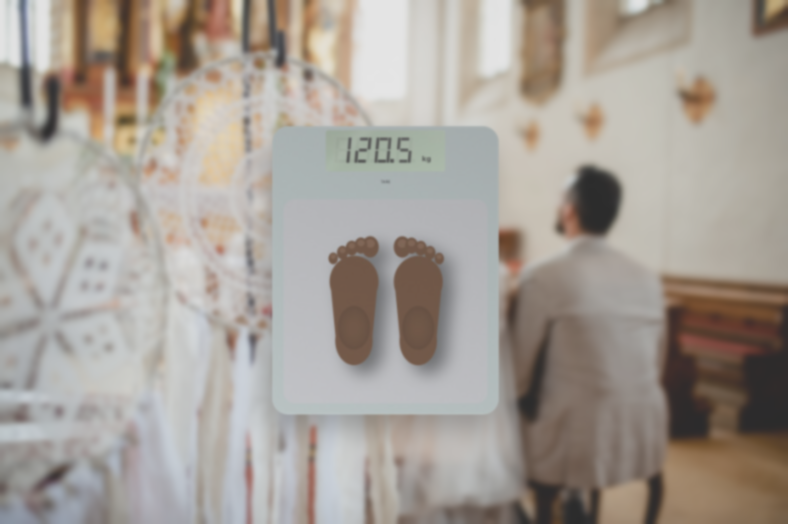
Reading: 120.5,kg
